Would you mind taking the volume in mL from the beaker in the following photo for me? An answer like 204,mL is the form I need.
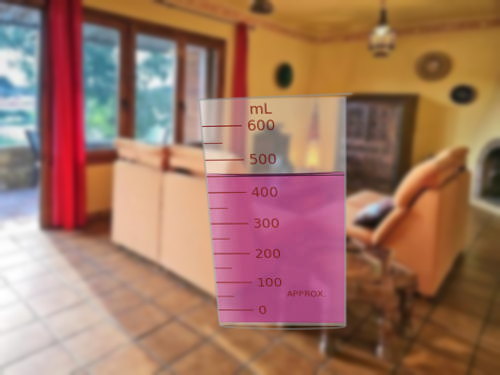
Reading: 450,mL
